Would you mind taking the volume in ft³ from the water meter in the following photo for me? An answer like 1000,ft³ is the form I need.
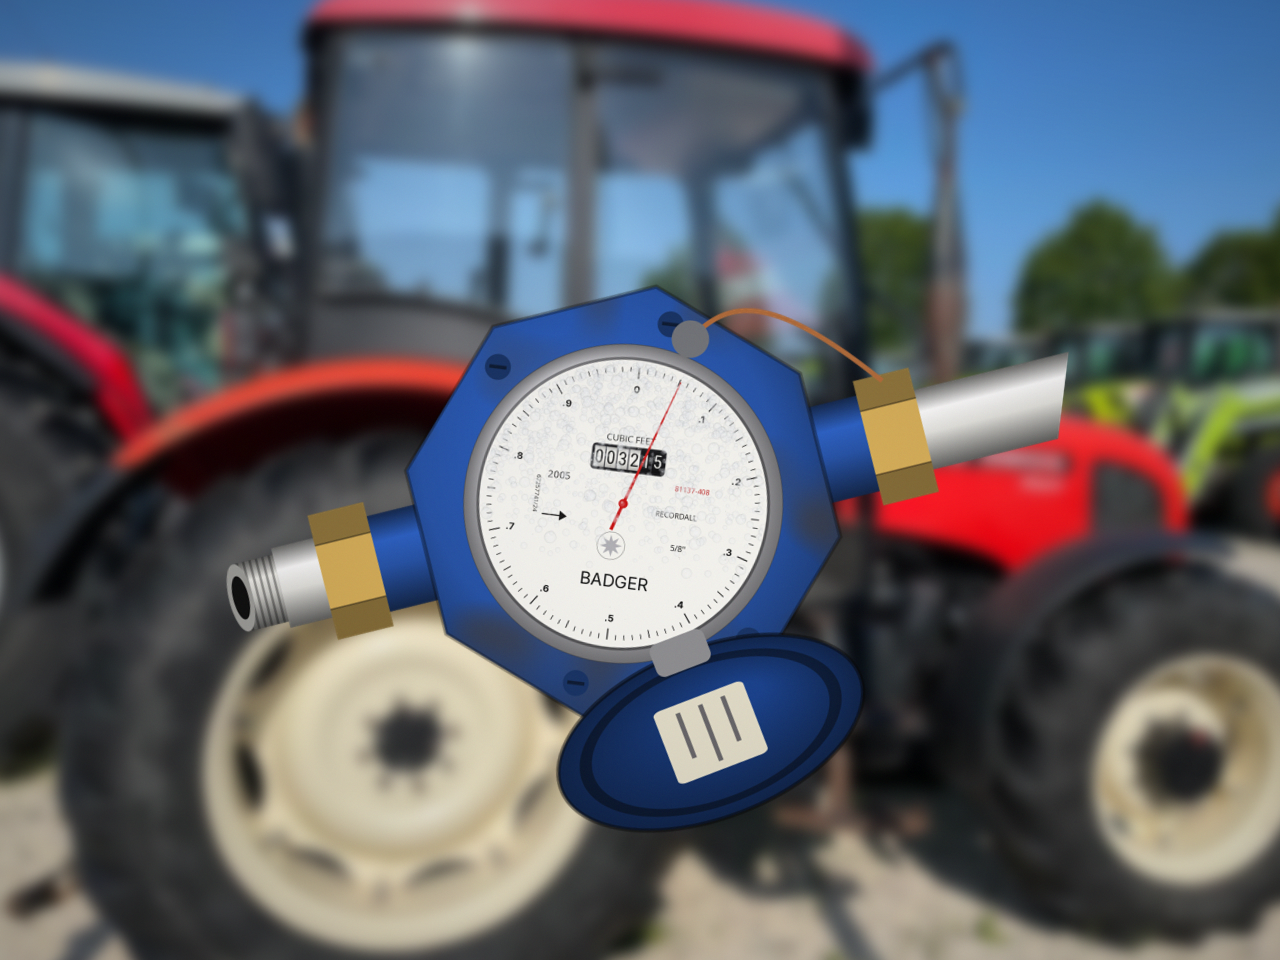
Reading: 3215.05,ft³
